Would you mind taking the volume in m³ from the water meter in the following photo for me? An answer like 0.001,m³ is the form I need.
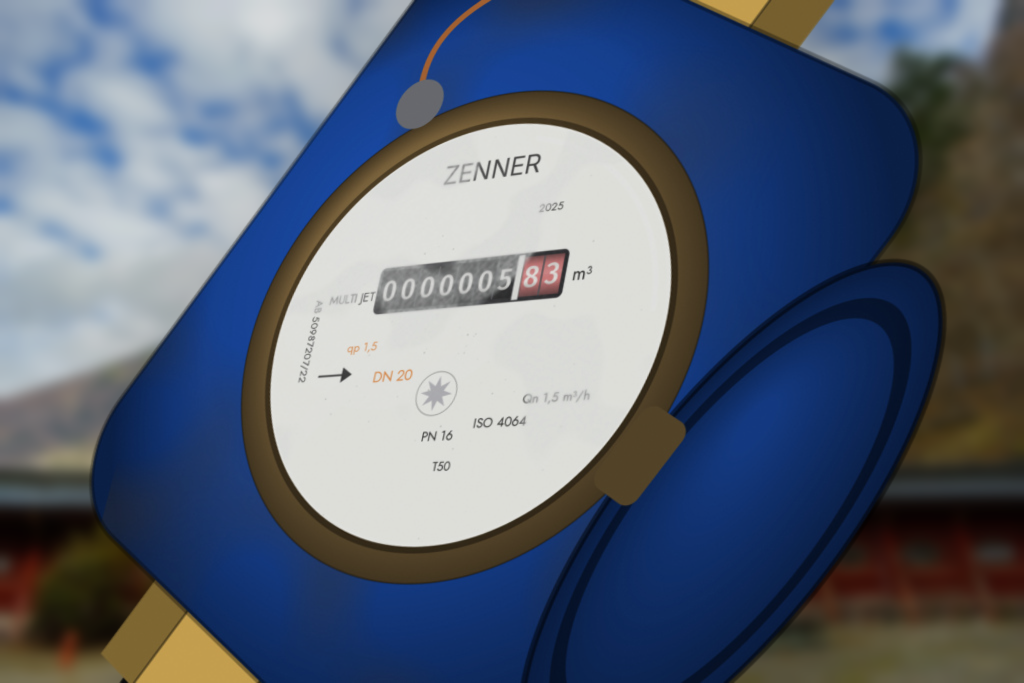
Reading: 5.83,m³
